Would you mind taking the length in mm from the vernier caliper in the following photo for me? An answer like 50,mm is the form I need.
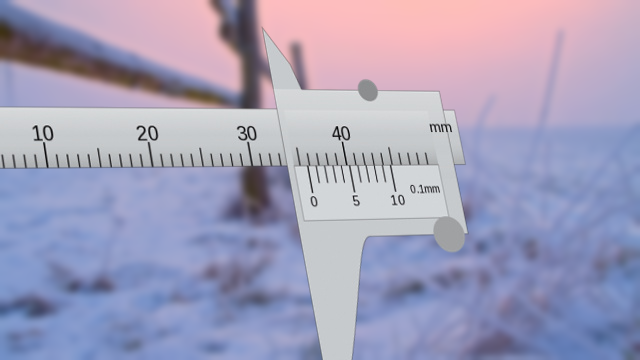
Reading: 35.8,mm
